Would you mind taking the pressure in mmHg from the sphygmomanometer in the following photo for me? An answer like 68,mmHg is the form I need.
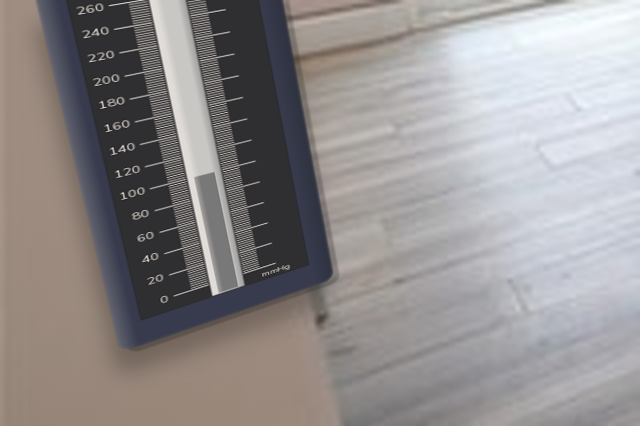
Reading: 100,mmHg
